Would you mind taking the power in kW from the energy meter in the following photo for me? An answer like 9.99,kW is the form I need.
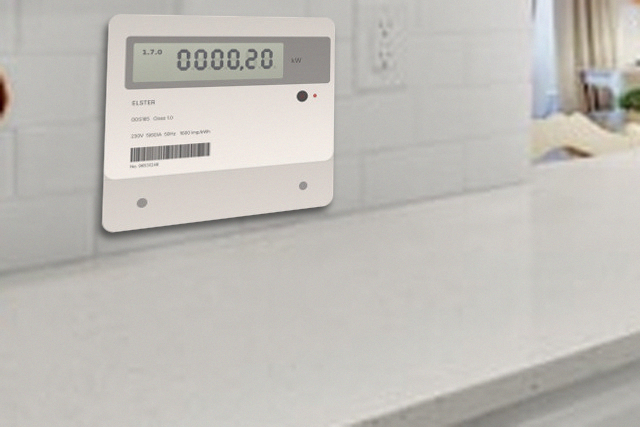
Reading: 0.20,kW
